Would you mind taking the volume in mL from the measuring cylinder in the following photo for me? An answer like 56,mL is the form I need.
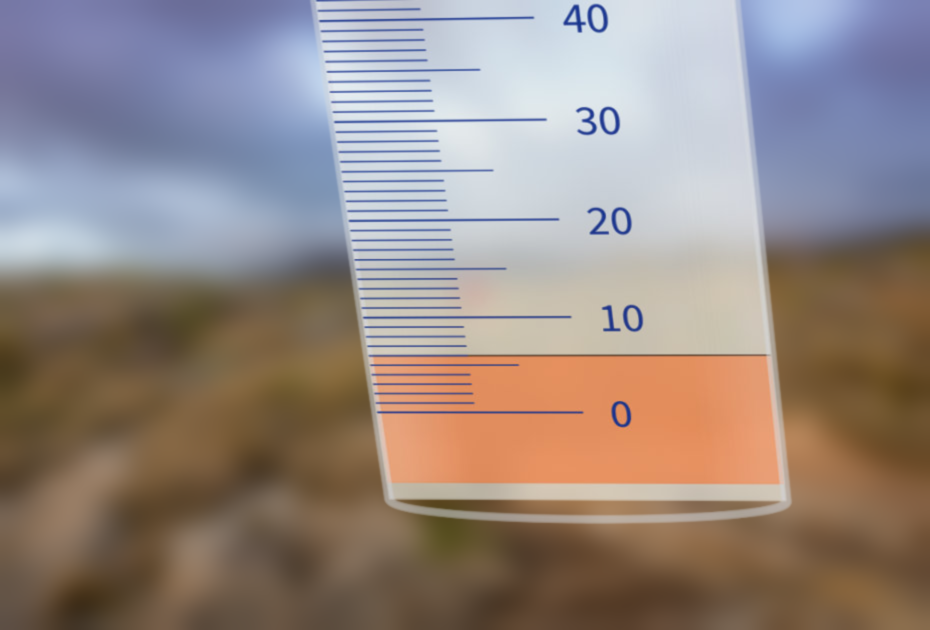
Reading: 6,mL
